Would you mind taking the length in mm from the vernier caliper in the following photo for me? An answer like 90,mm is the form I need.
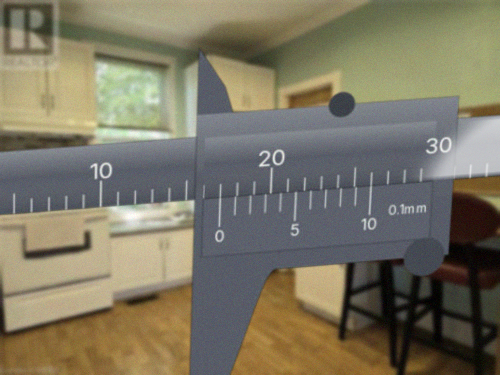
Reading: 17.0,mm
